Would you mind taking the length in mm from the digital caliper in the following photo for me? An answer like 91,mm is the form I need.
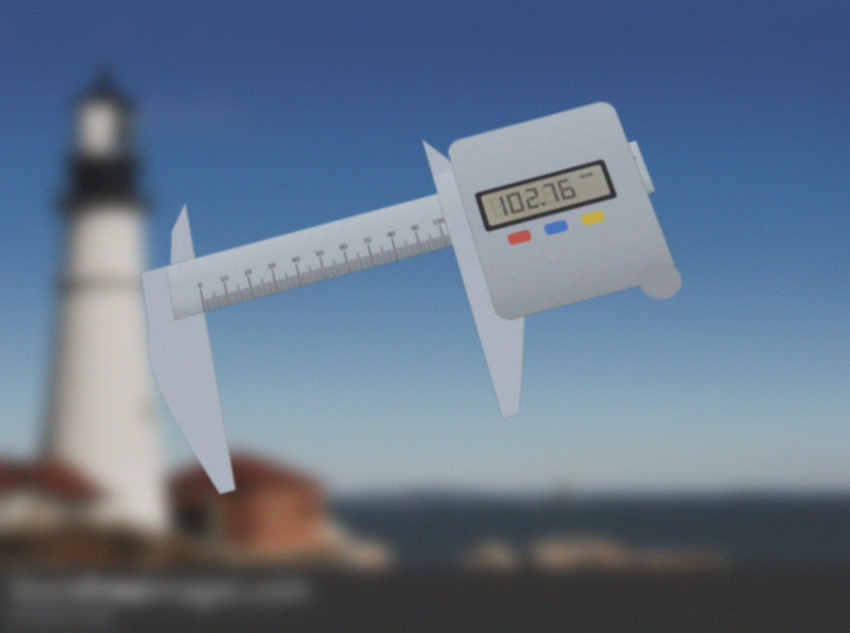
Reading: 102.76,mm
